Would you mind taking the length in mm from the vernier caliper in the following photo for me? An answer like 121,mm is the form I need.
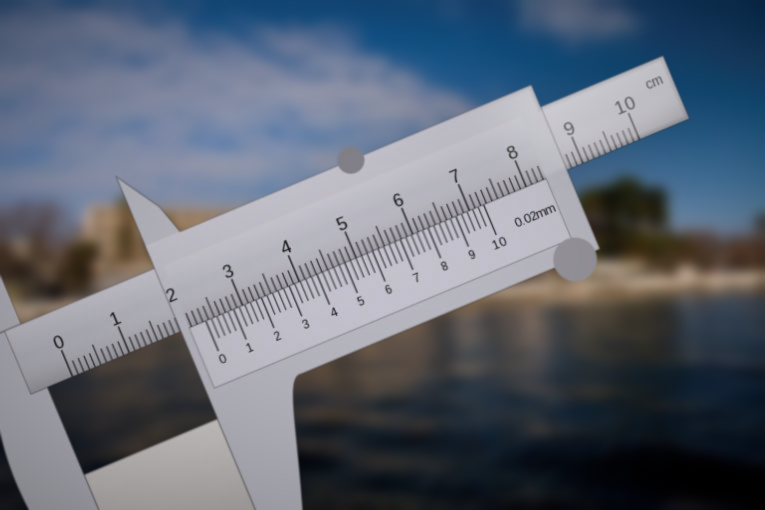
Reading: 23.5,mm
